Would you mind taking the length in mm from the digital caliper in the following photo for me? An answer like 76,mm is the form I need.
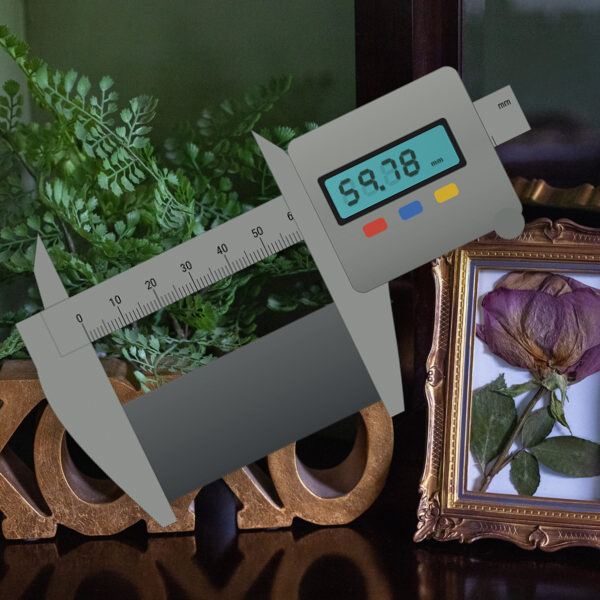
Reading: 59.78,mm
